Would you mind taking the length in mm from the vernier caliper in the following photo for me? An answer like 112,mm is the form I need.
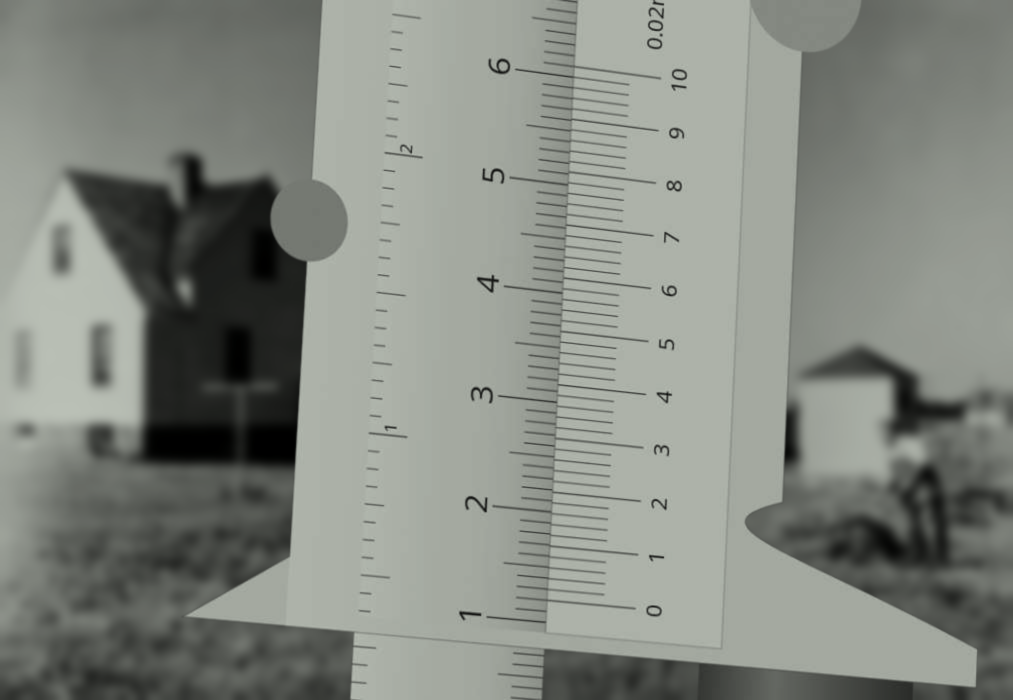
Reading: 12.0,mm
